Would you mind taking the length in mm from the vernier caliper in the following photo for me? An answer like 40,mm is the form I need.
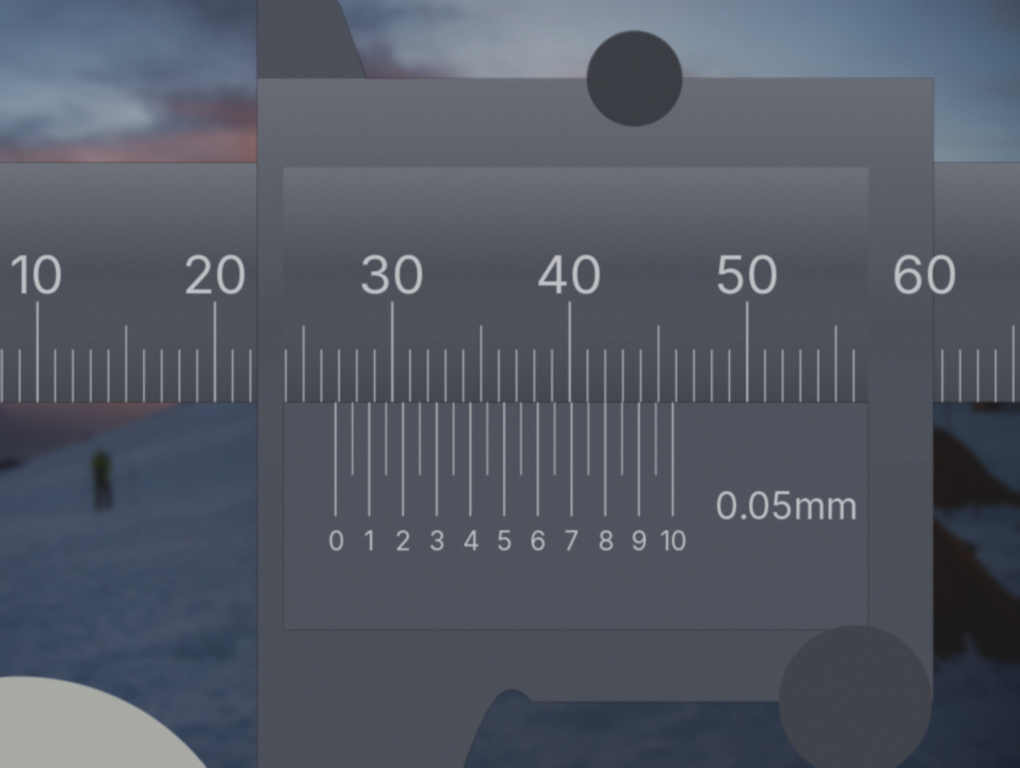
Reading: 26.8,mm
